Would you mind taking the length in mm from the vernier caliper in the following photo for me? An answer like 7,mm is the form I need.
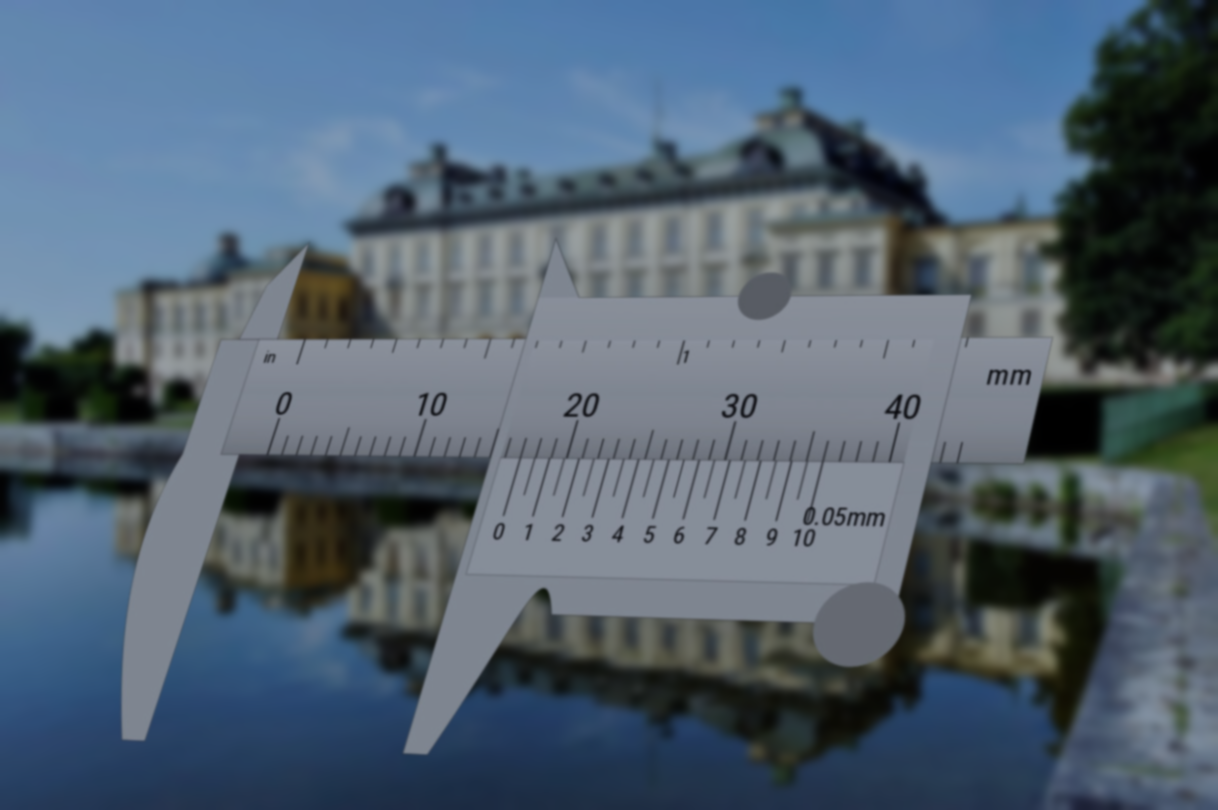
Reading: 17.0,mm
